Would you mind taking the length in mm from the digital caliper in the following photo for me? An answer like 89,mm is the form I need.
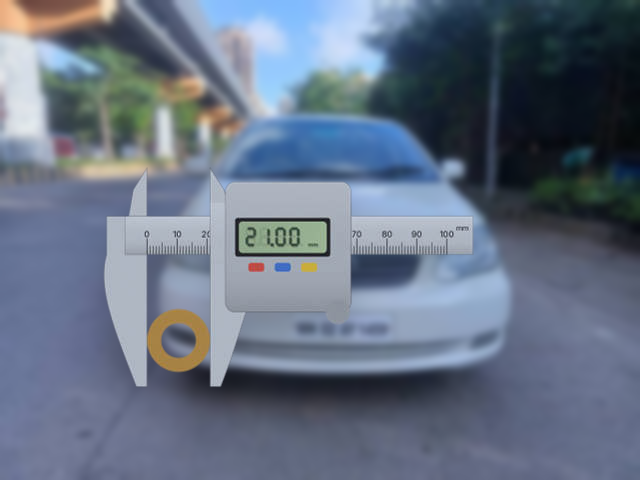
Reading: 21.00,mm
